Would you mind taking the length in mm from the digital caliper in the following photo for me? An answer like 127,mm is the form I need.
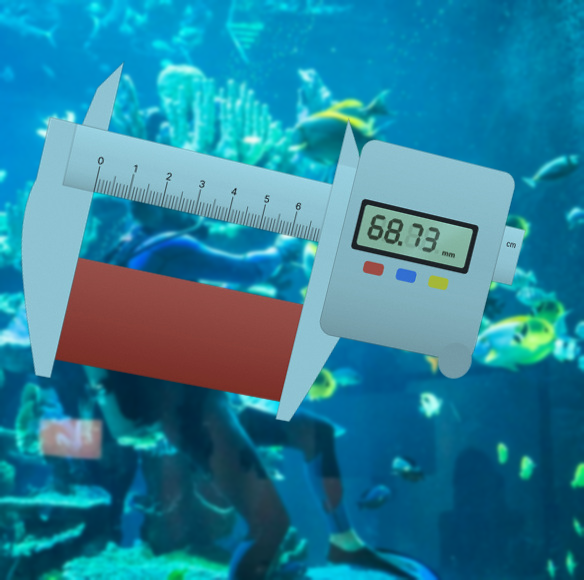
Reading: 68.73,mm
